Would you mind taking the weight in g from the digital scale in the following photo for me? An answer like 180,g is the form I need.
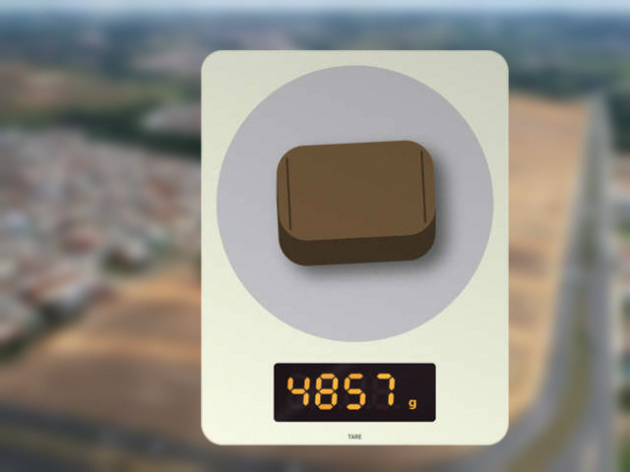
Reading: 4857,g
